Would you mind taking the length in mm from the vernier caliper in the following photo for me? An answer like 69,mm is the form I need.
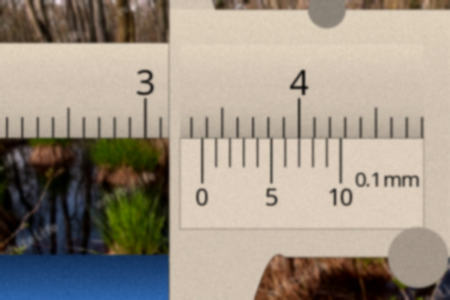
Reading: 33.7,mm
